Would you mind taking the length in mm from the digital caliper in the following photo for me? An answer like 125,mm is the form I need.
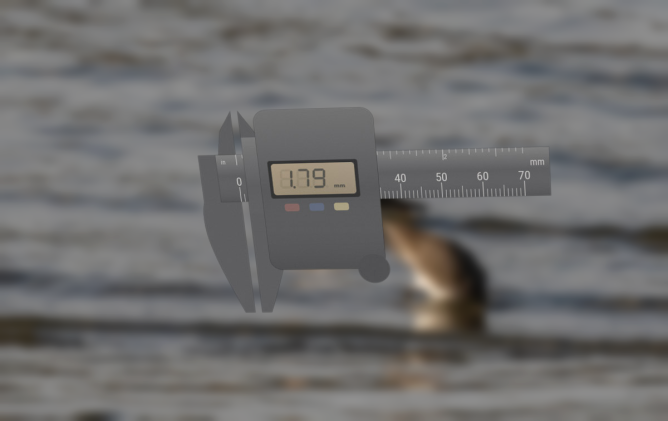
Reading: 1.79,mm
